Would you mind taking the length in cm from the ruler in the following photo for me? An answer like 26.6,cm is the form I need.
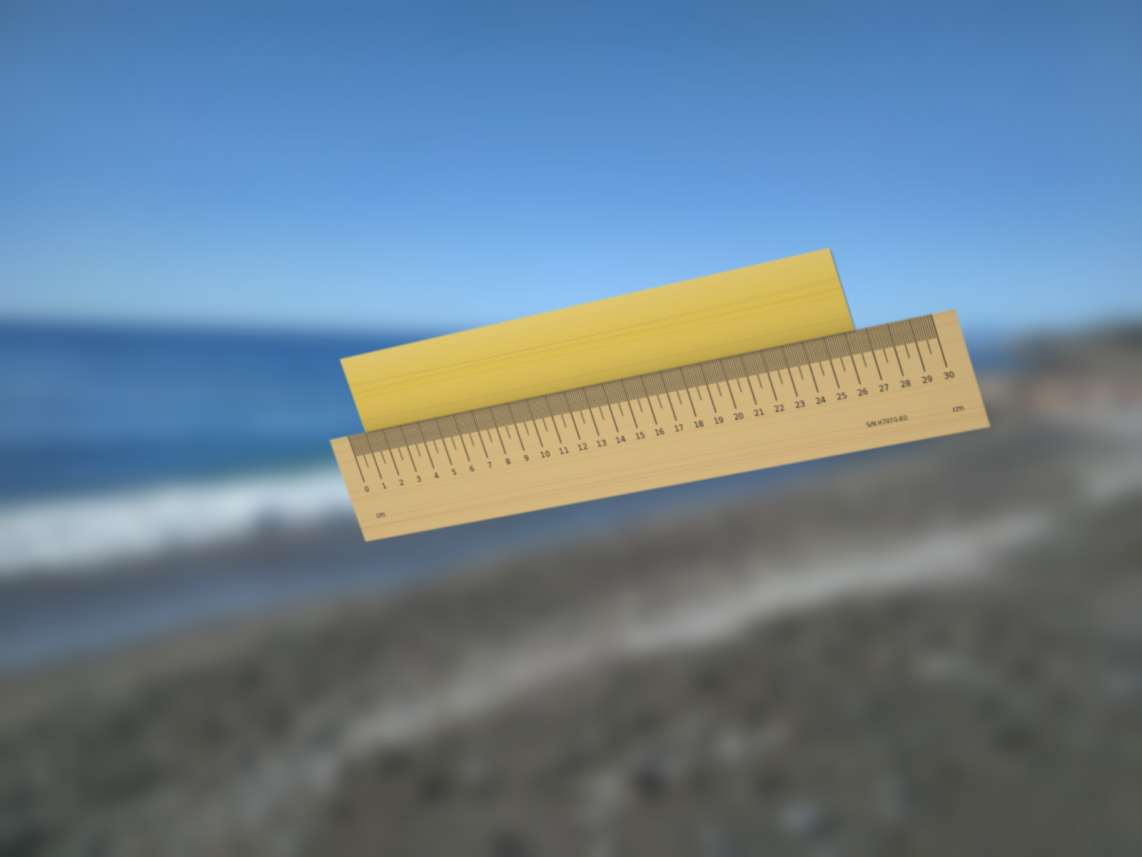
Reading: 25.5,cm
